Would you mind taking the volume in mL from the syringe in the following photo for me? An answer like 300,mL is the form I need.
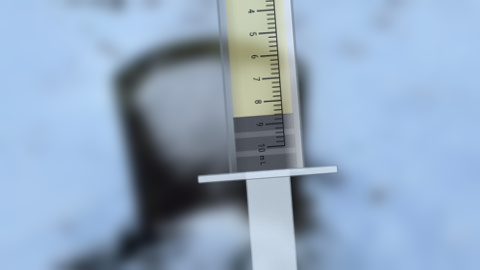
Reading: 8.6,mL
